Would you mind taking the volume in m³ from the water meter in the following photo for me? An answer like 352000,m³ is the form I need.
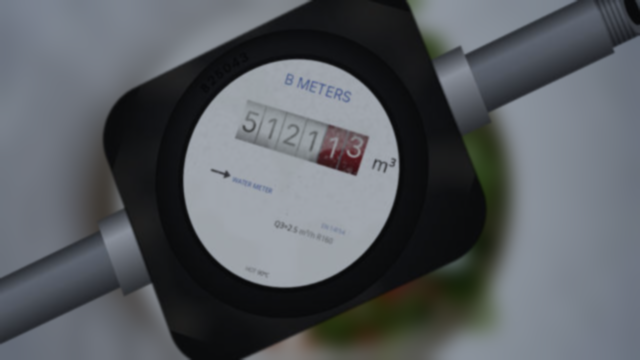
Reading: 5121.13,m³
